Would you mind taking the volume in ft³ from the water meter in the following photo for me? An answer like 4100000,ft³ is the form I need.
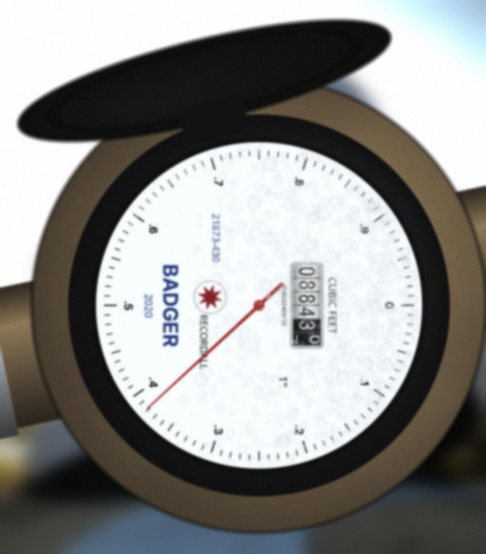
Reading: 88436.38,ft³
